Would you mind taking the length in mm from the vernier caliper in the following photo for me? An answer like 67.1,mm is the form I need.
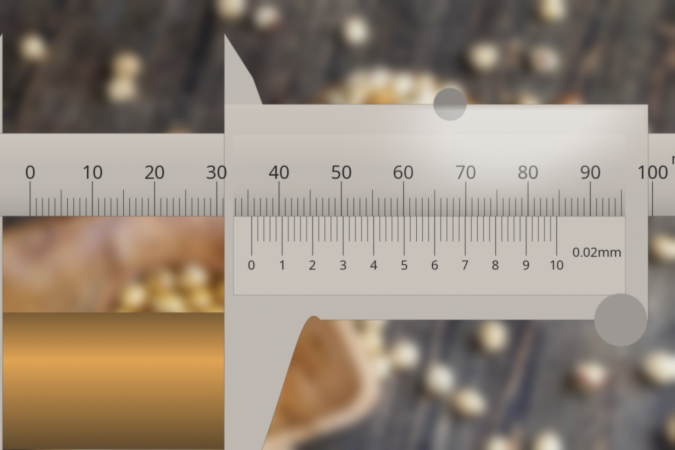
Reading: 35.6,mm
